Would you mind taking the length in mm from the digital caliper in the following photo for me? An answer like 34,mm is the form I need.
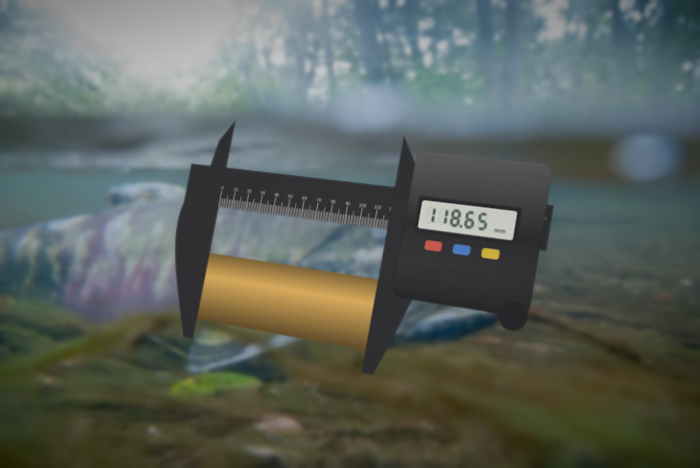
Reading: 118.65,mm
